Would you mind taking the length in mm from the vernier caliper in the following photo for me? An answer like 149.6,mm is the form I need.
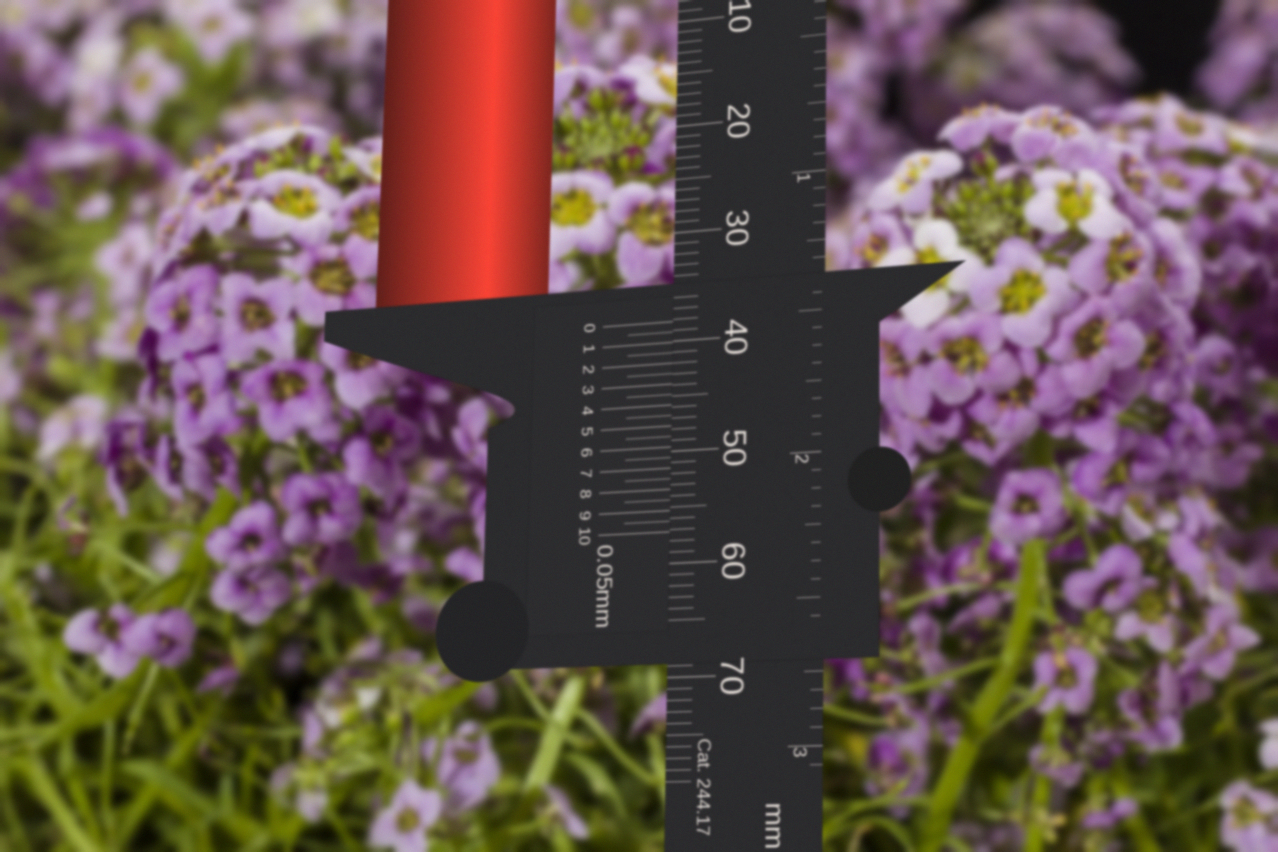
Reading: 38.2,mm
